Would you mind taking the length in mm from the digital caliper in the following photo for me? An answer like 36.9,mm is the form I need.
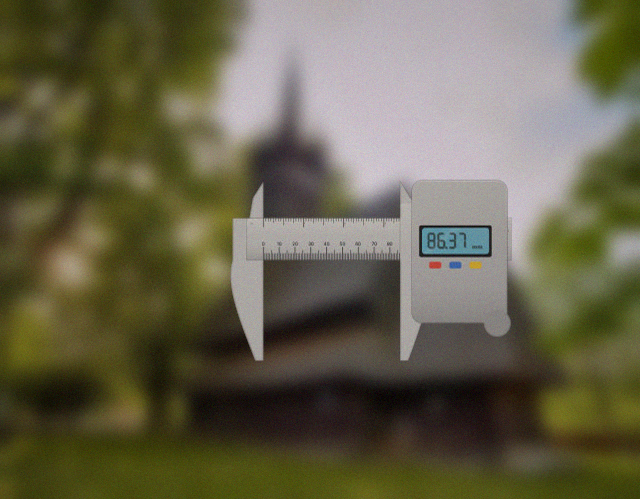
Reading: 86.37,mm
